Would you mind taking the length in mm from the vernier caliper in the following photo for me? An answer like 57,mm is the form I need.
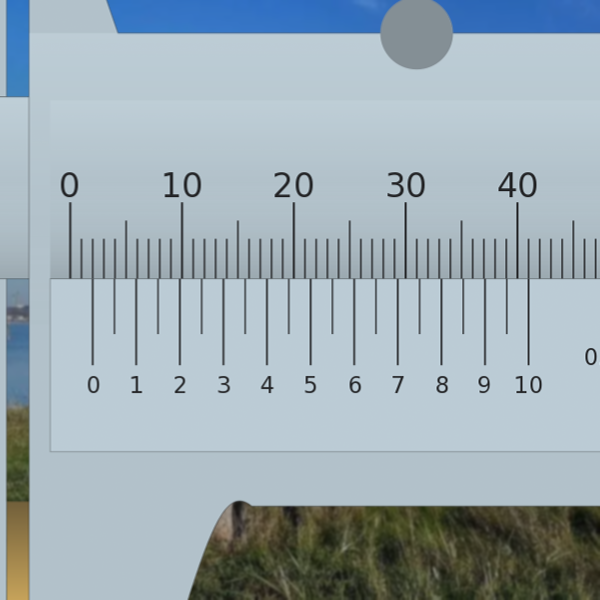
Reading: 2.0,mm
